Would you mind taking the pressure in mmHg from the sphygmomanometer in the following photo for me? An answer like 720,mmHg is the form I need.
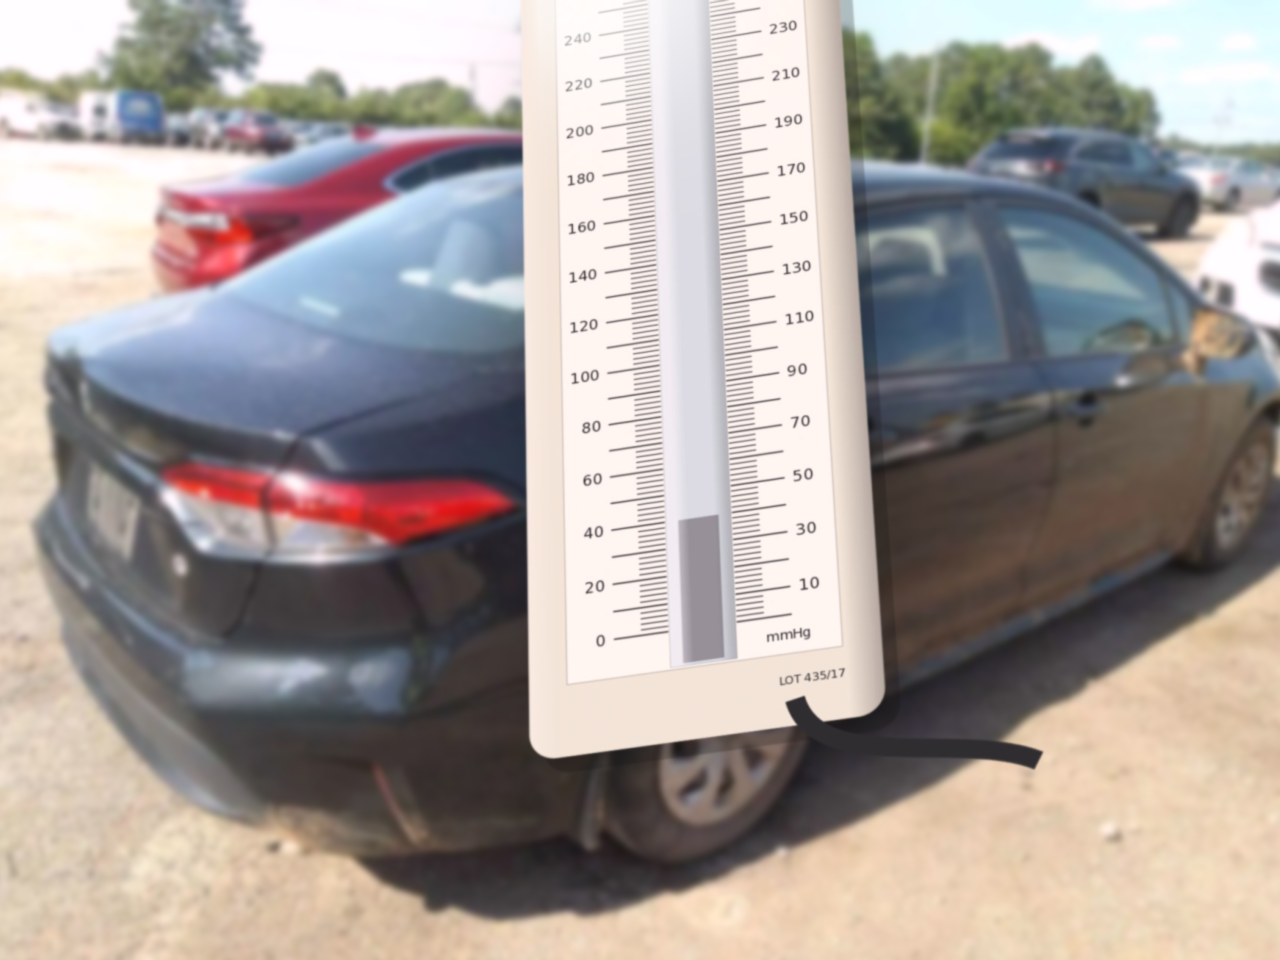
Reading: 40,mmHg
